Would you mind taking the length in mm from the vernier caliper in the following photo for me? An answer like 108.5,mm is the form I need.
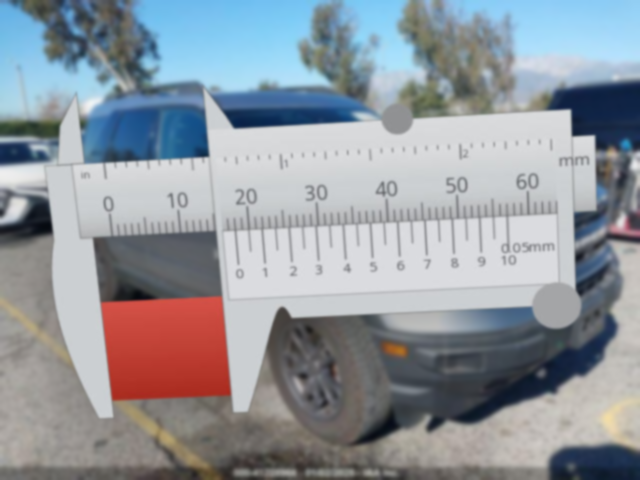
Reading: 18.0,mm
